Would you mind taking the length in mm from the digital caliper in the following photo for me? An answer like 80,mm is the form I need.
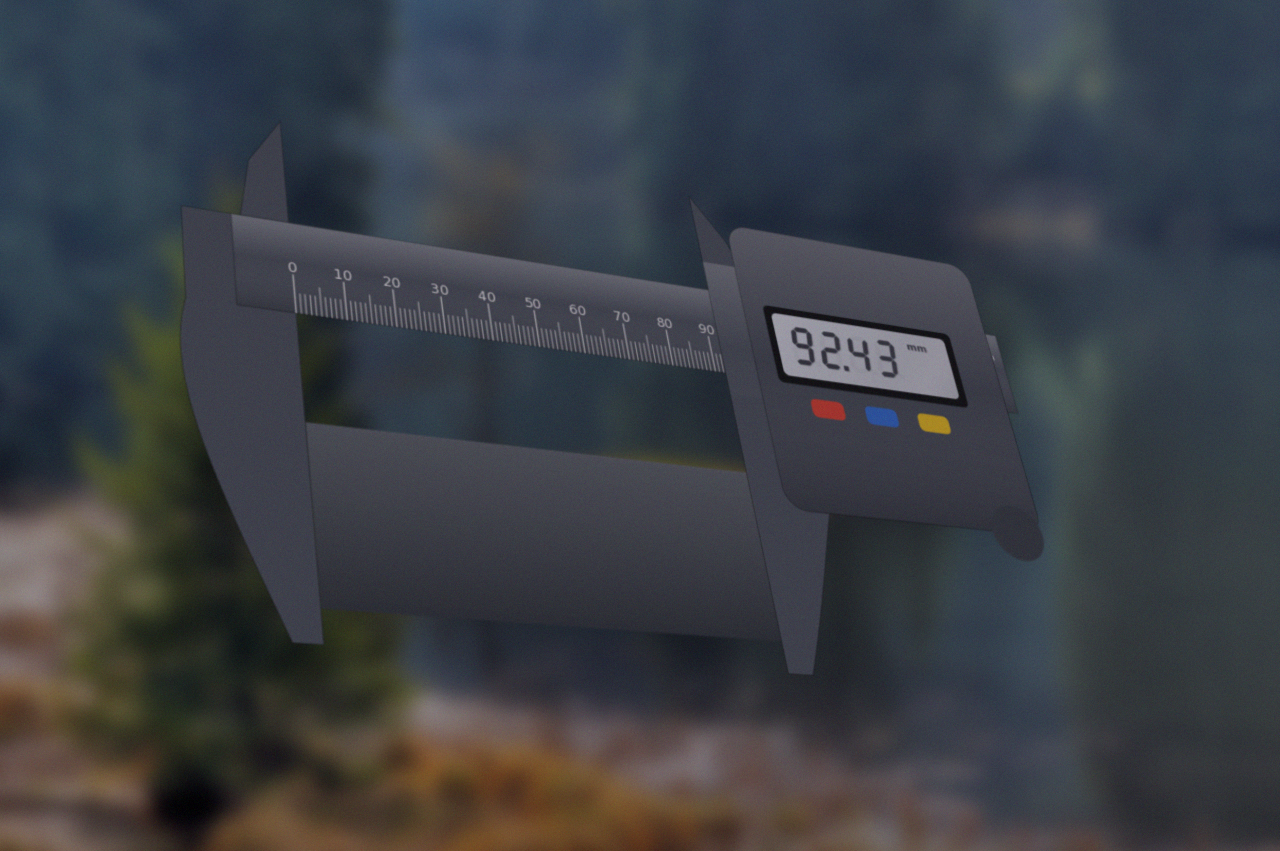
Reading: 92.43,mm
